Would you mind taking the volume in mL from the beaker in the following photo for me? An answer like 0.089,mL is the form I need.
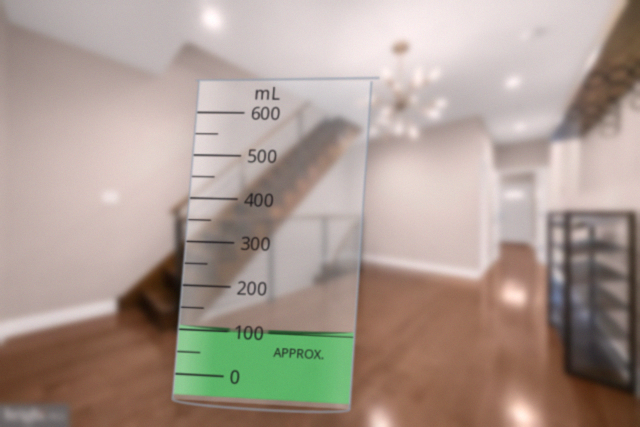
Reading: 100,mL
